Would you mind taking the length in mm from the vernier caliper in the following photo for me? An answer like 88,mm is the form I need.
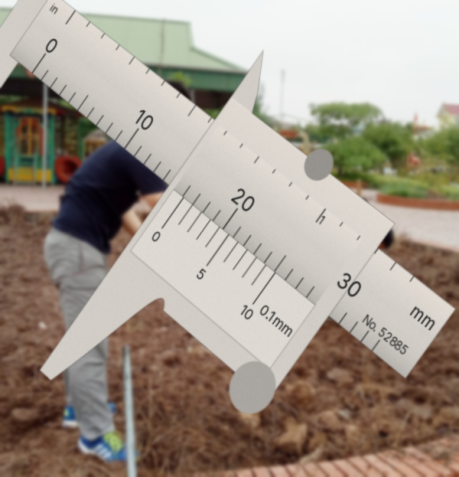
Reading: 16.1,mm
